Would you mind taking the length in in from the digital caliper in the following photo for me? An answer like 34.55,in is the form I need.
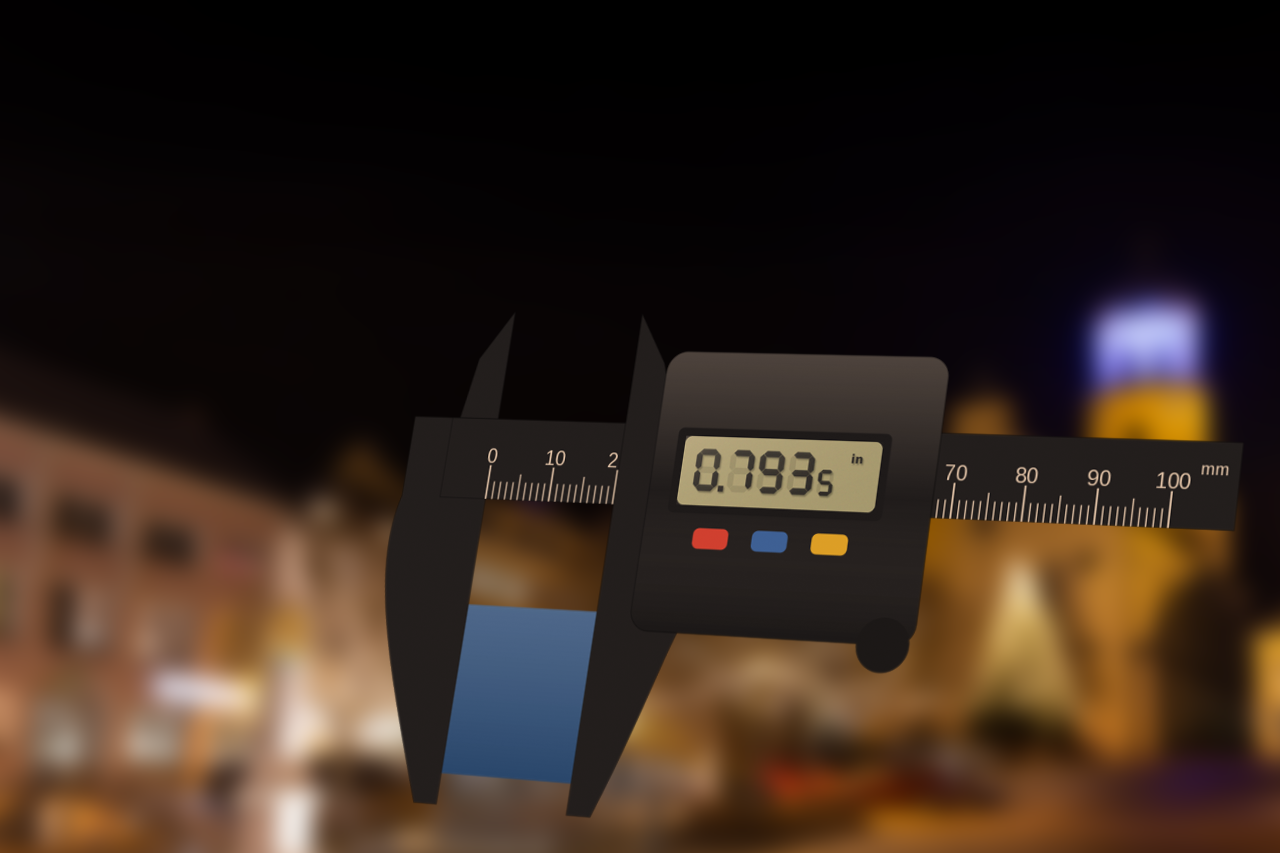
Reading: 0.7935,in
